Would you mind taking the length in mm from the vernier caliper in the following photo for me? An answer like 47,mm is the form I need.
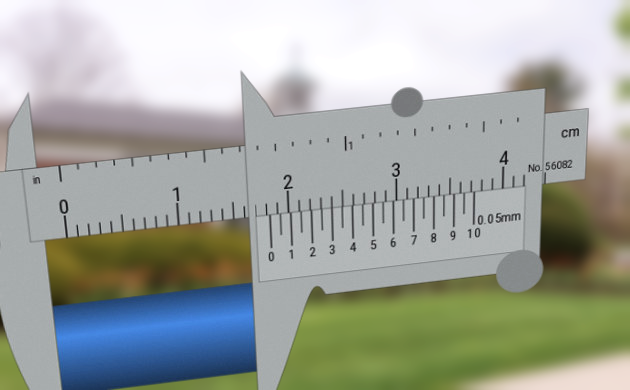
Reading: 18.3,mm
